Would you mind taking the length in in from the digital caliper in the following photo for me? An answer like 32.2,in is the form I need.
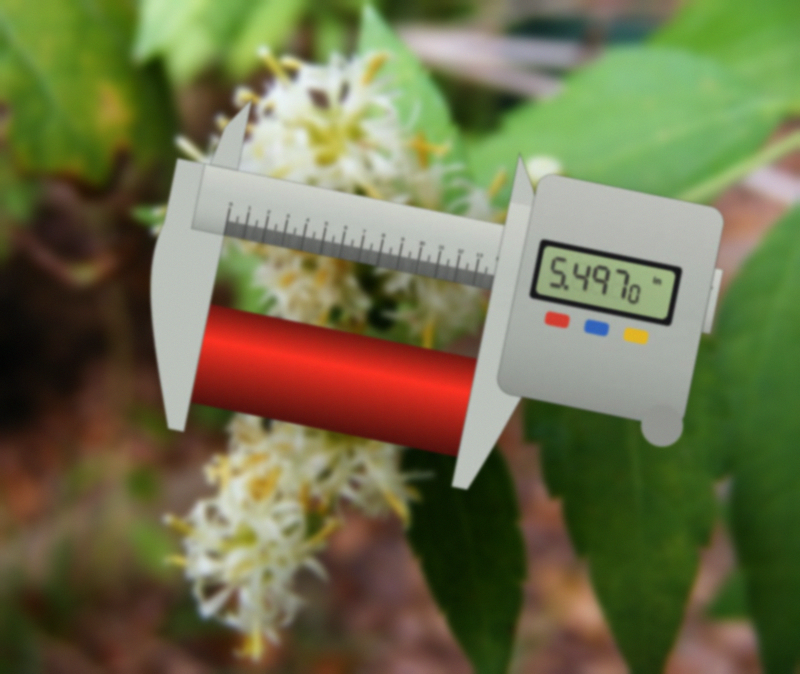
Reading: 5.4970,in
